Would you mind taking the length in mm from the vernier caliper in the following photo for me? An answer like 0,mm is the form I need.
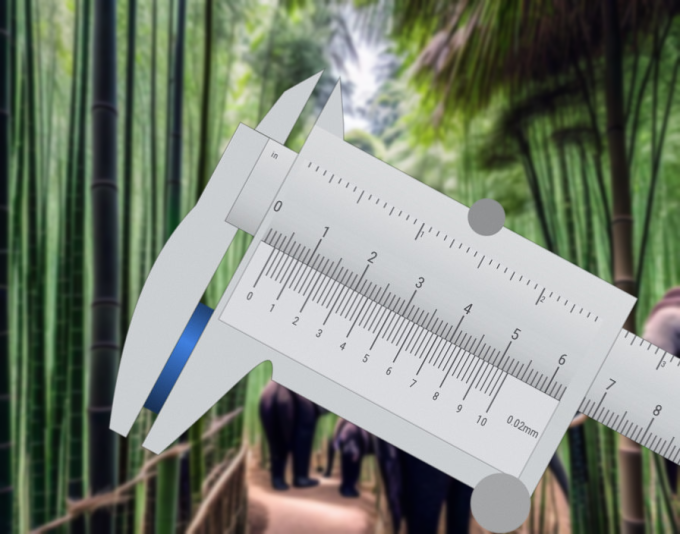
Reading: 3.2,mm
